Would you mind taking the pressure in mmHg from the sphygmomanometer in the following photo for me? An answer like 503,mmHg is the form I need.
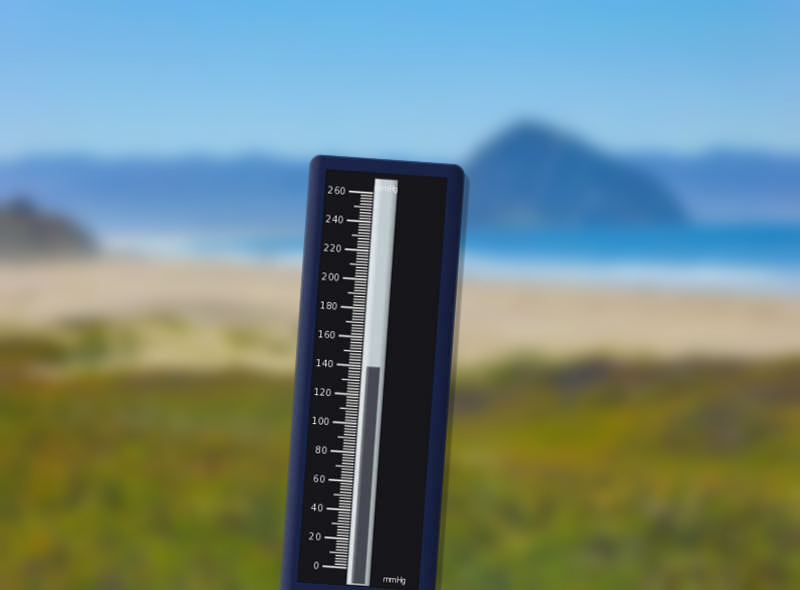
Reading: 140,mmHg
